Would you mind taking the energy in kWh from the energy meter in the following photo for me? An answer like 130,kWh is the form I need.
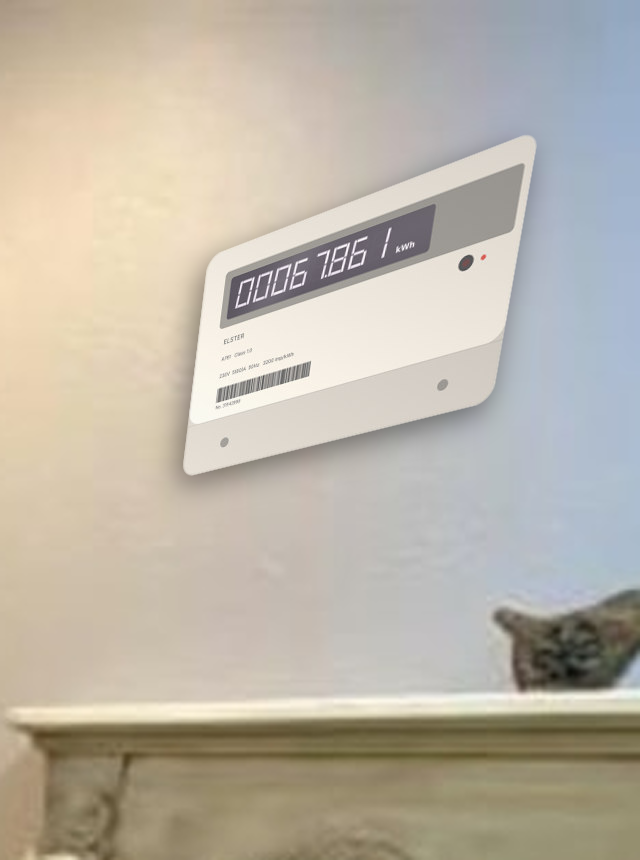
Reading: 67.861,kWh
